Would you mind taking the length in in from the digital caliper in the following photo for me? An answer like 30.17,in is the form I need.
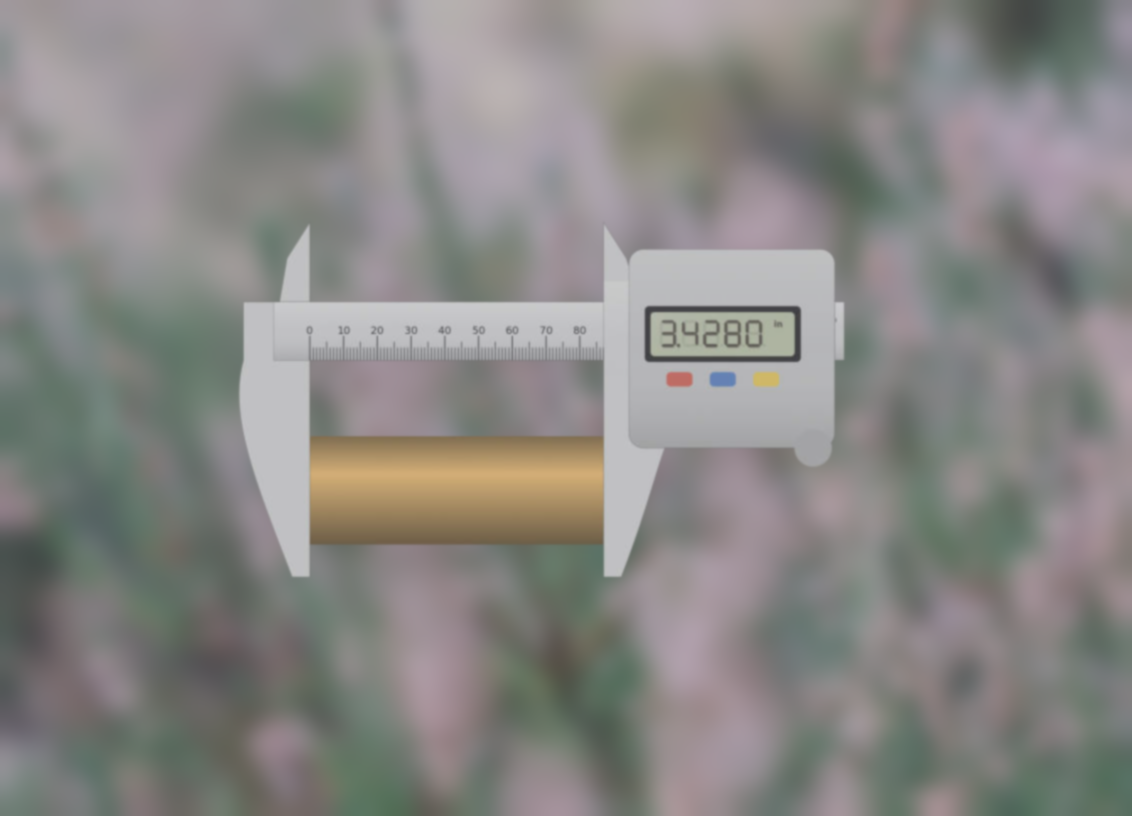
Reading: 3.4280,in
